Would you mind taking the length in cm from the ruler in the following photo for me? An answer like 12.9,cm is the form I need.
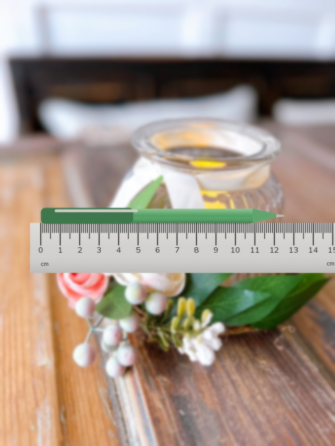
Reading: 12.5,cm
